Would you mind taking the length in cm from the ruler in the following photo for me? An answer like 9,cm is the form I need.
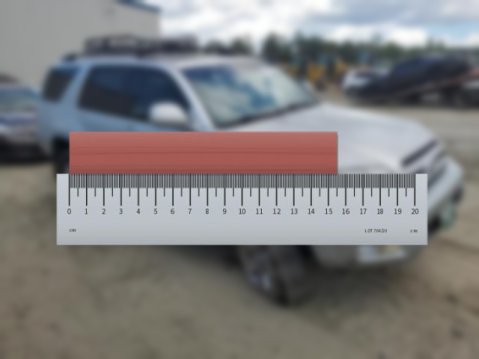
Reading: 15.5,cm
